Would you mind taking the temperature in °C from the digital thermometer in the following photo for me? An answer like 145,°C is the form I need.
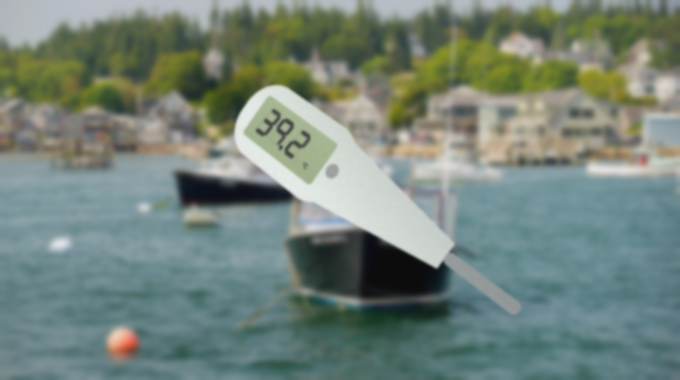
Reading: 39.2,°C
